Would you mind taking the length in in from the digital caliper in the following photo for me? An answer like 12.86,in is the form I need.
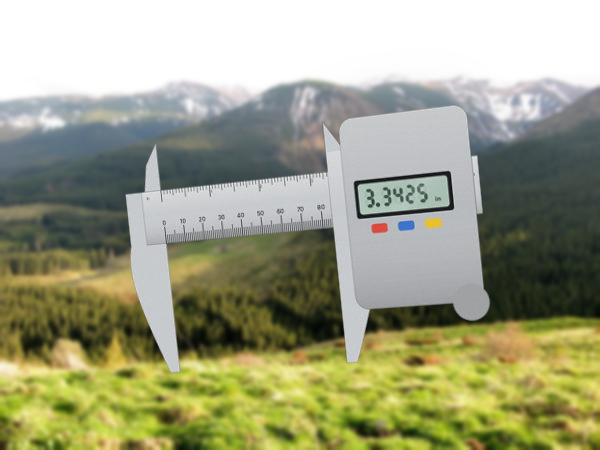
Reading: 3.3425,in
